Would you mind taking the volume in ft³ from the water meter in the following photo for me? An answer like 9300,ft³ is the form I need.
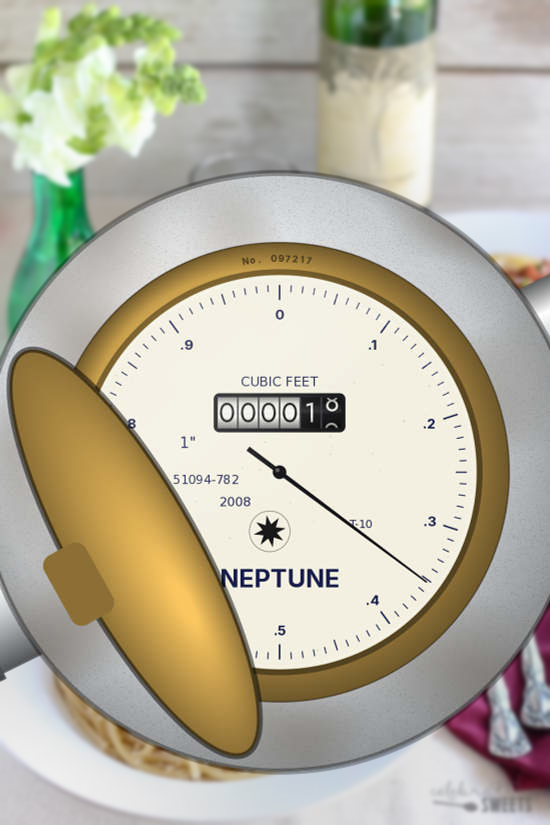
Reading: 18.35,ft³
